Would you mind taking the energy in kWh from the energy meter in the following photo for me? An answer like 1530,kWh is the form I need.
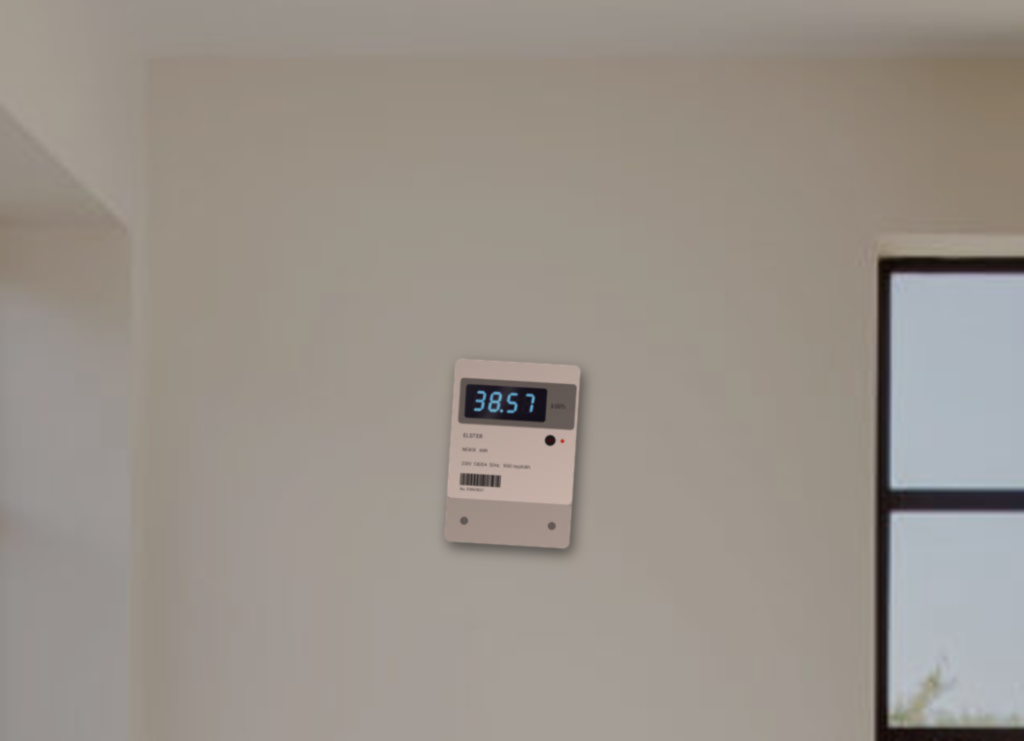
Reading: 38.57,kWh
